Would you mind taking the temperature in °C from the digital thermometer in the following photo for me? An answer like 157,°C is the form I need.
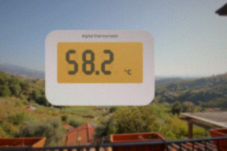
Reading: 58.2,°C
